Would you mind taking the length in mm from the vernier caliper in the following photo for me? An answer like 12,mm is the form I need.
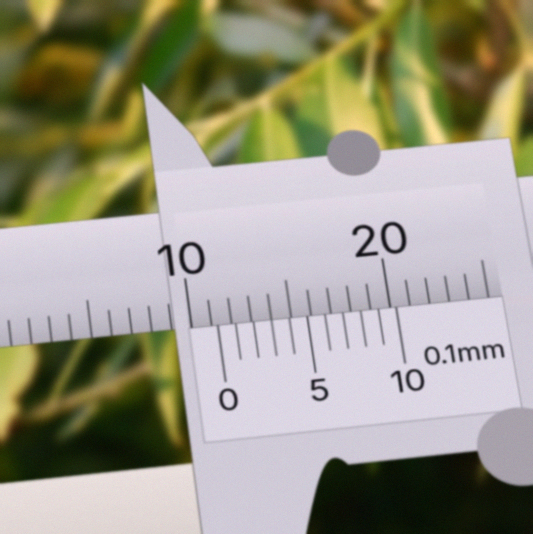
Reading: 11.3,mm
